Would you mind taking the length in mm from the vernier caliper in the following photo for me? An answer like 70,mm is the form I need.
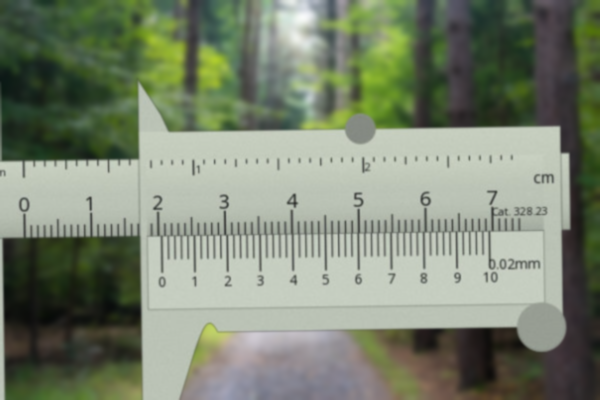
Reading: 20.5,mm
